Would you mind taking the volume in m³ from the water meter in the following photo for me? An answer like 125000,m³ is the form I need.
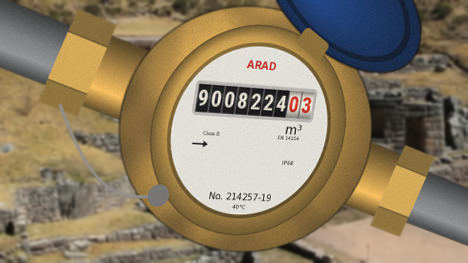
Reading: 9008224.03,m³
